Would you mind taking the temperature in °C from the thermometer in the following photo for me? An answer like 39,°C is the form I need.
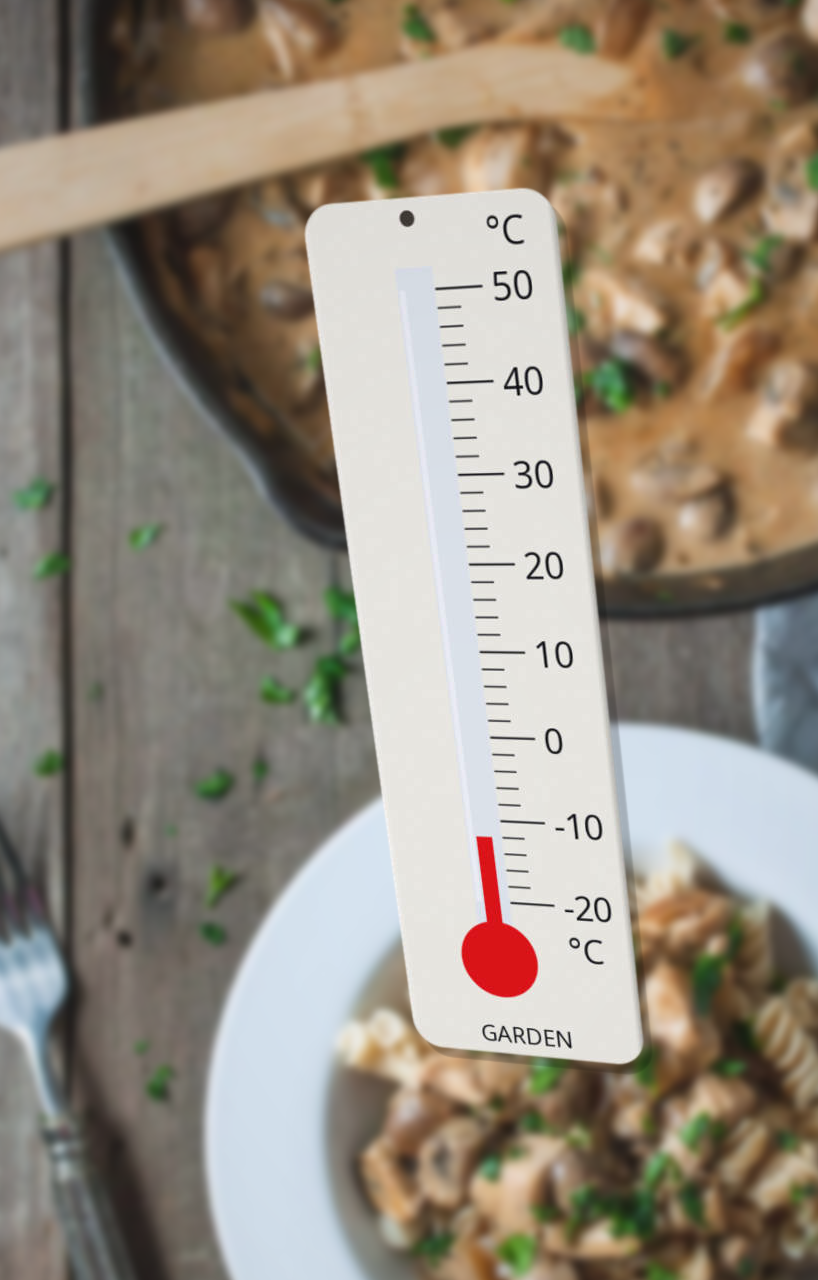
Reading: -12,°C
